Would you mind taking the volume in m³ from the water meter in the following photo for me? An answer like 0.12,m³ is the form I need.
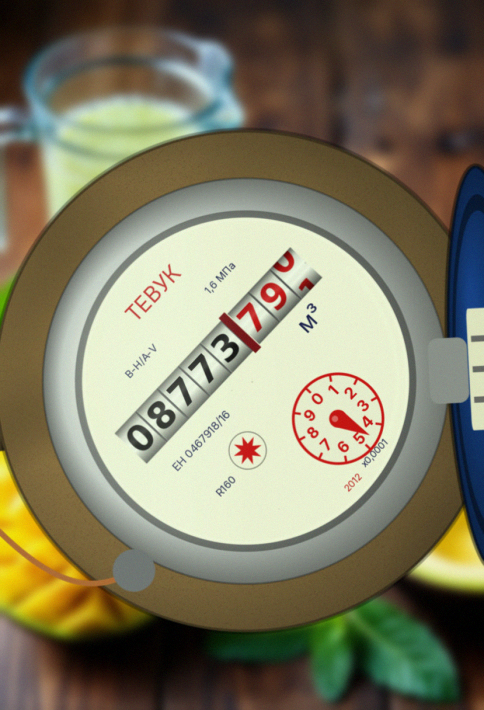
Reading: 8773.7904,m³
